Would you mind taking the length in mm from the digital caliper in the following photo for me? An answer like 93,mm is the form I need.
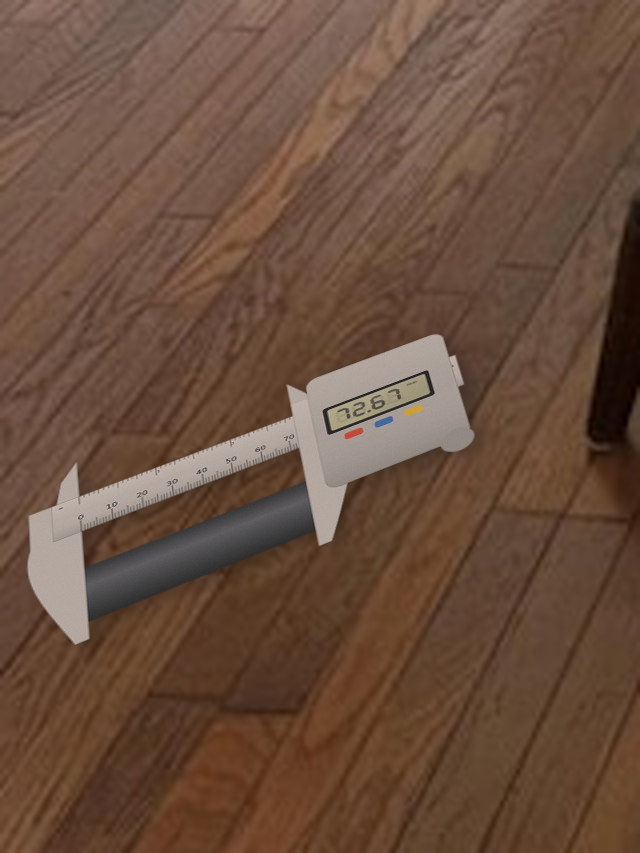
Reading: 72.67,mm
